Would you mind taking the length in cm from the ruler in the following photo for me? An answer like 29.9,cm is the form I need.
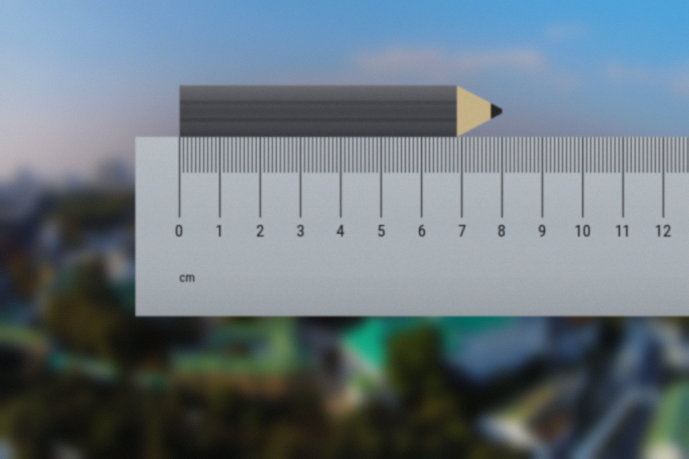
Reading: 8,cm
